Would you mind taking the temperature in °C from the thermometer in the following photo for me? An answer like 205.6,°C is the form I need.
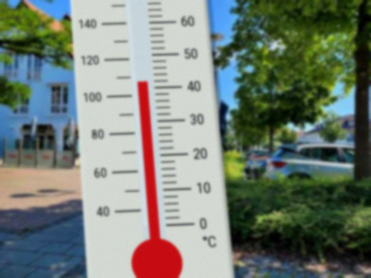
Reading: 42,°C
